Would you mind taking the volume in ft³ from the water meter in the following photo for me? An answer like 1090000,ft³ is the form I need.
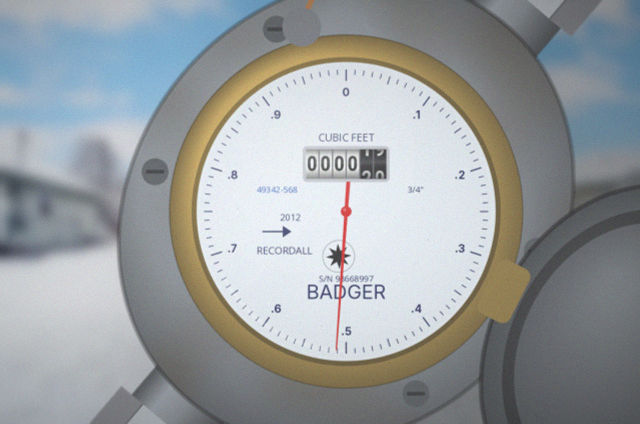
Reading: 19.51,ft³
